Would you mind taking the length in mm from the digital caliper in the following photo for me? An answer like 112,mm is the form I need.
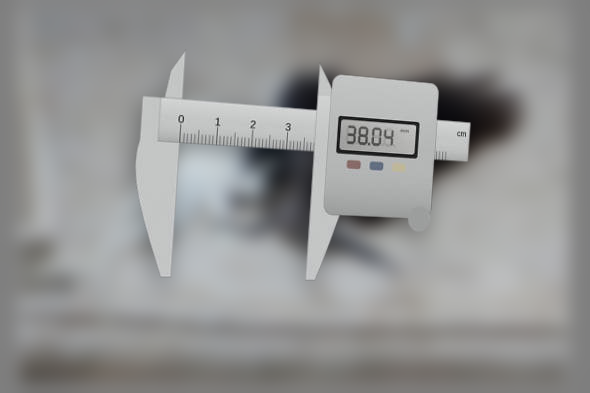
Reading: 38.04,mm
